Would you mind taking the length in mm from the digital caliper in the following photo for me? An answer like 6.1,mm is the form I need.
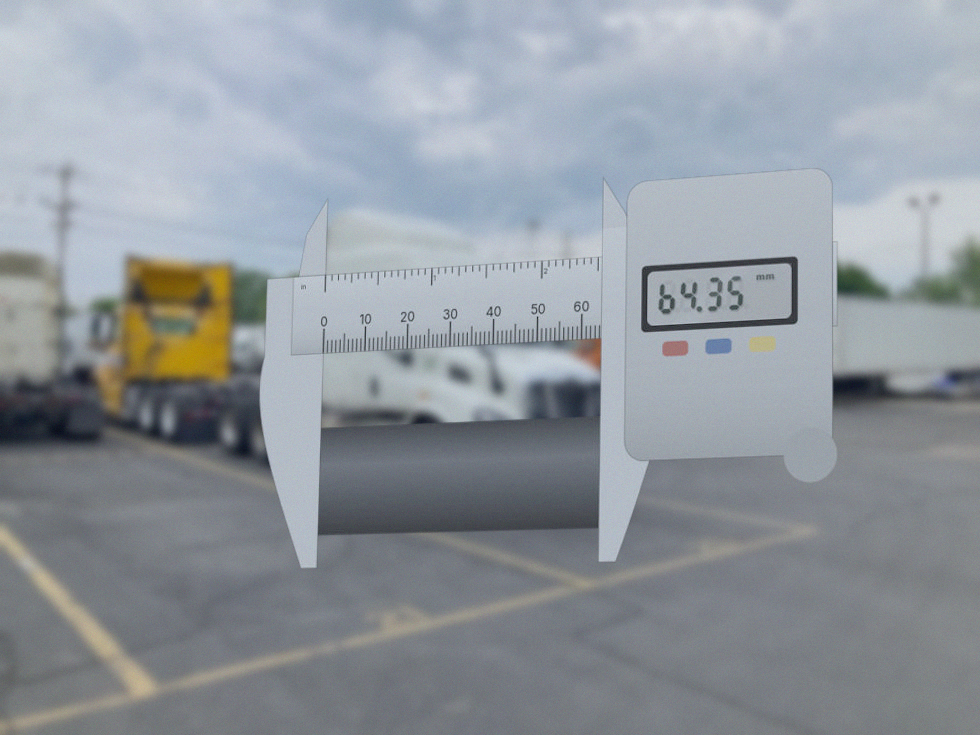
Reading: 64.35,mm
